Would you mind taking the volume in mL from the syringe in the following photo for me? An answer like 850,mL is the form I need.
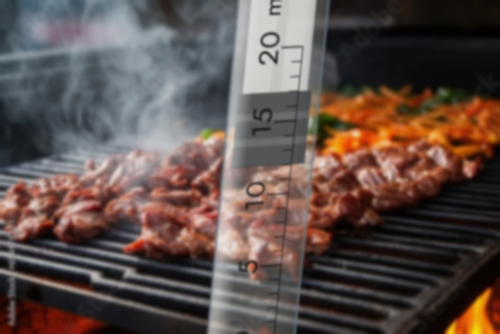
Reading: 12,mL
